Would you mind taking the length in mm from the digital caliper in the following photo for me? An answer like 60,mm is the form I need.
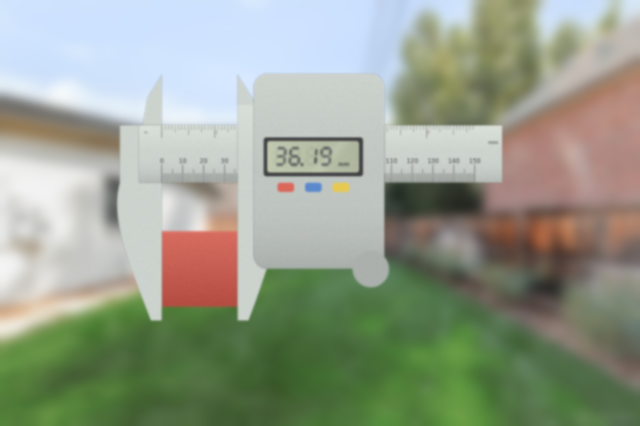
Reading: 36.19,mm
